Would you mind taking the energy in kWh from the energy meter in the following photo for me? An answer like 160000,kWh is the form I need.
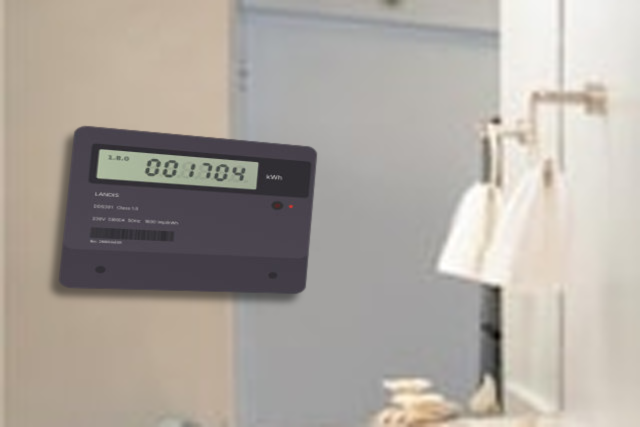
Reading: 1704,kWh
